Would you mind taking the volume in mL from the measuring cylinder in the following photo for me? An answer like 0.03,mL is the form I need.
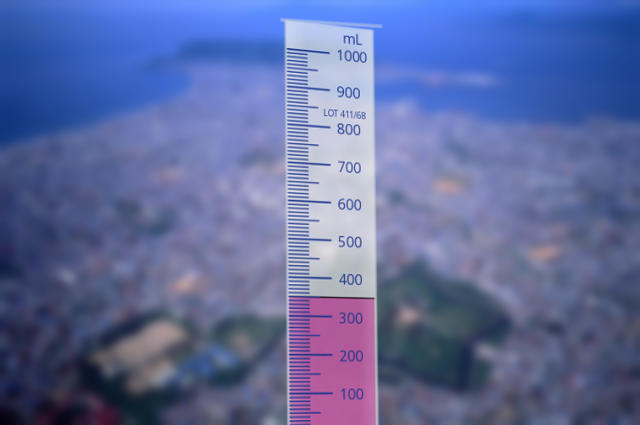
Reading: 350,mL
